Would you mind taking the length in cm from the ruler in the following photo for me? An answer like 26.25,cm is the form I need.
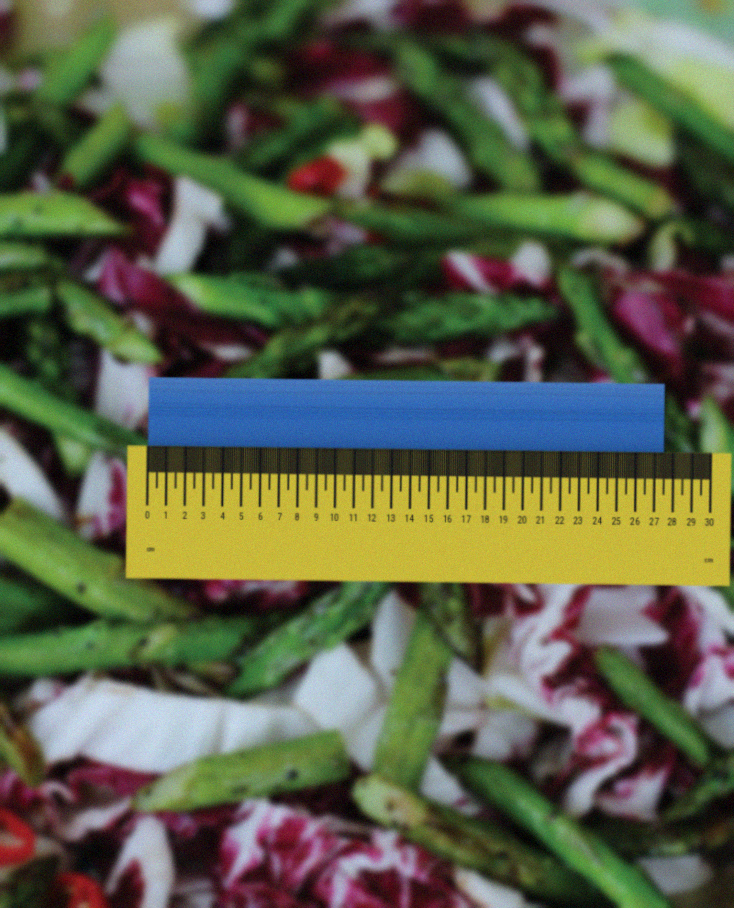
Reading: 27.5,cm
